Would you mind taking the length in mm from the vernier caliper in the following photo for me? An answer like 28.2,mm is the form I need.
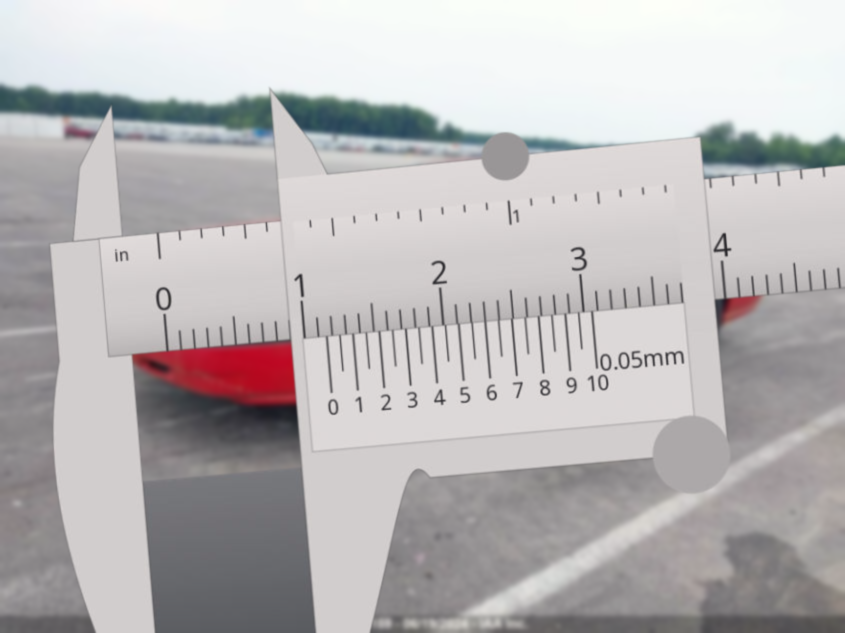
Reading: 11.6,mm
